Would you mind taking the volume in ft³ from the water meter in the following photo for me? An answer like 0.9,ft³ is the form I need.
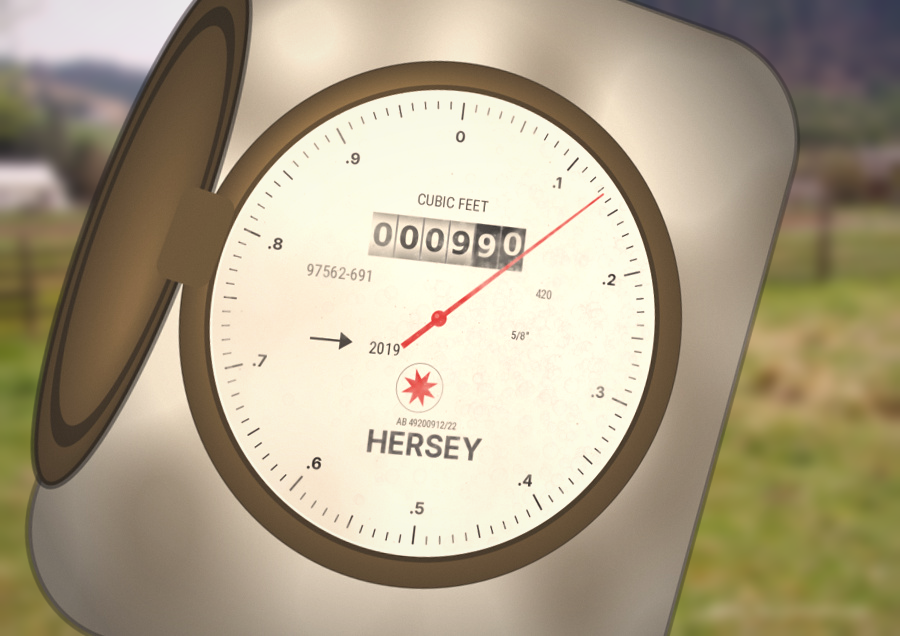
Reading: 990.13,ft³
